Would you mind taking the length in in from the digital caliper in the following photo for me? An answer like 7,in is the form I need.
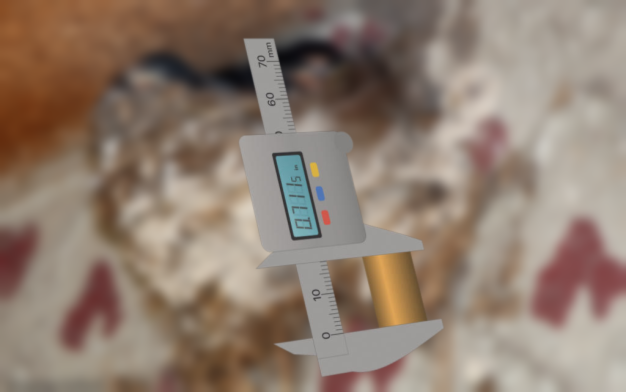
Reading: 0.7115,in
